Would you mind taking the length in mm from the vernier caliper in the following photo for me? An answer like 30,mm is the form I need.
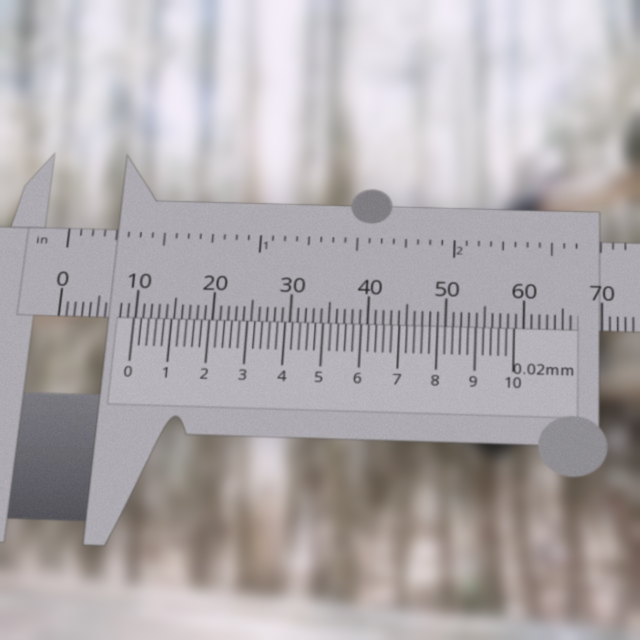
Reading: 9.8,mm
